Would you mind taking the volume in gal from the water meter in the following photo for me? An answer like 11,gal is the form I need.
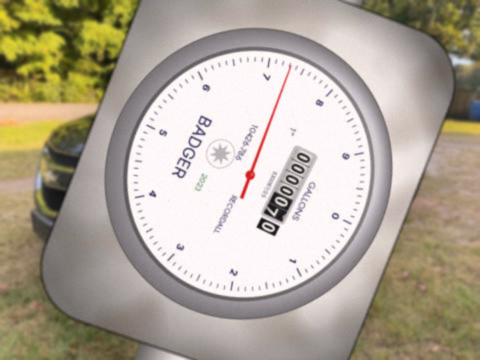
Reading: 67.3,gal
